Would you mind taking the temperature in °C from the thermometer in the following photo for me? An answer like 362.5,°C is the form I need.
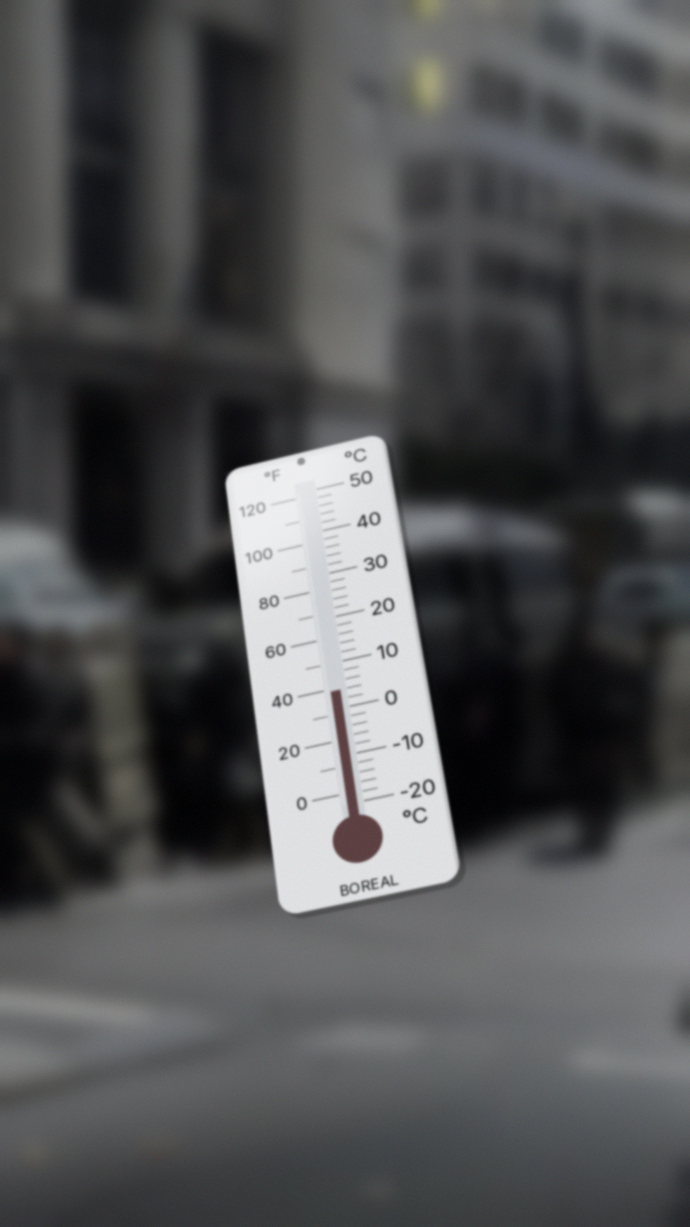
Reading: 4,°C
